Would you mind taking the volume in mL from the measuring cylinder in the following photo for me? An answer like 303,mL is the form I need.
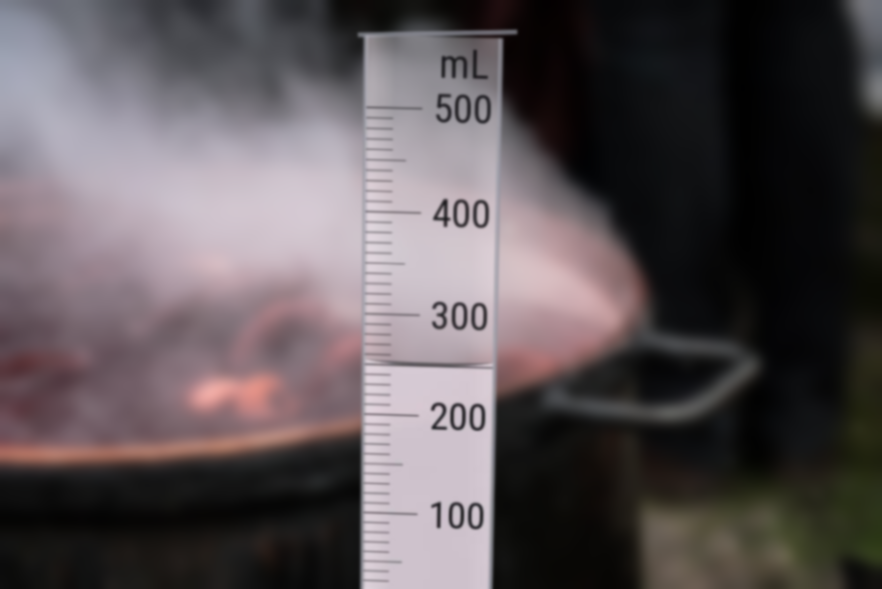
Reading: 250,mL
